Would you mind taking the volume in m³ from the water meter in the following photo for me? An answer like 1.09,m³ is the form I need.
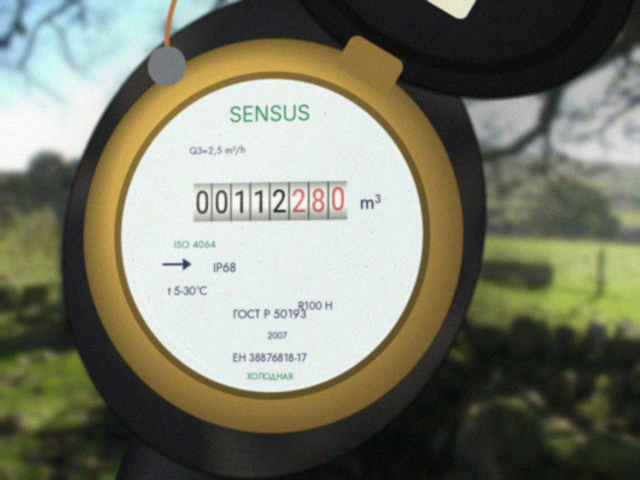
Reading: 112.280,m³
